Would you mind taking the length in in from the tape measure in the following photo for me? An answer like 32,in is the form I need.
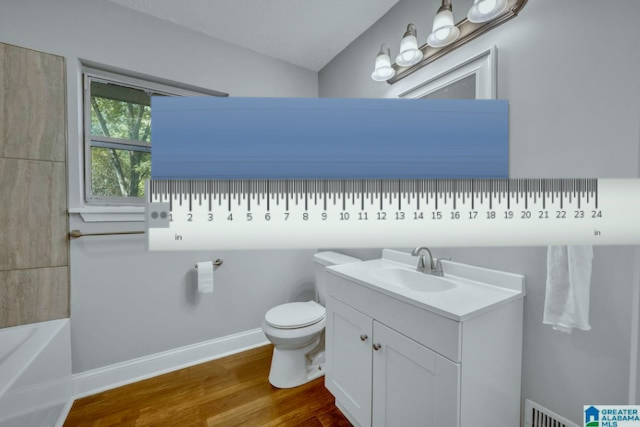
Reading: 19,in
